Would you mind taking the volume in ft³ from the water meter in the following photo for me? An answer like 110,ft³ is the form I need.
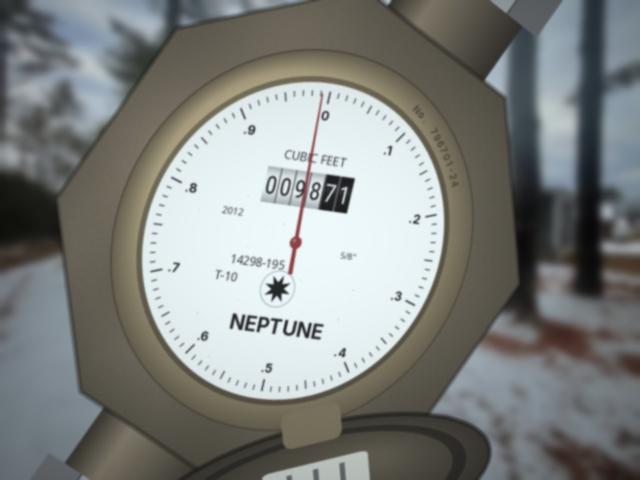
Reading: 9870.99,ft³
